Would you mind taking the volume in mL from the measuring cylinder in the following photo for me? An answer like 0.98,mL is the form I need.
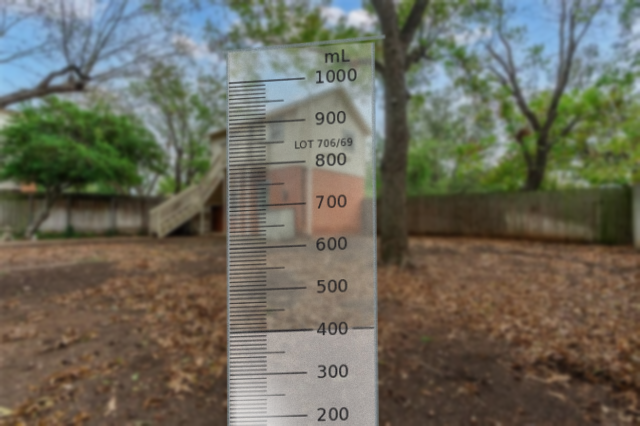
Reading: 400,mL
